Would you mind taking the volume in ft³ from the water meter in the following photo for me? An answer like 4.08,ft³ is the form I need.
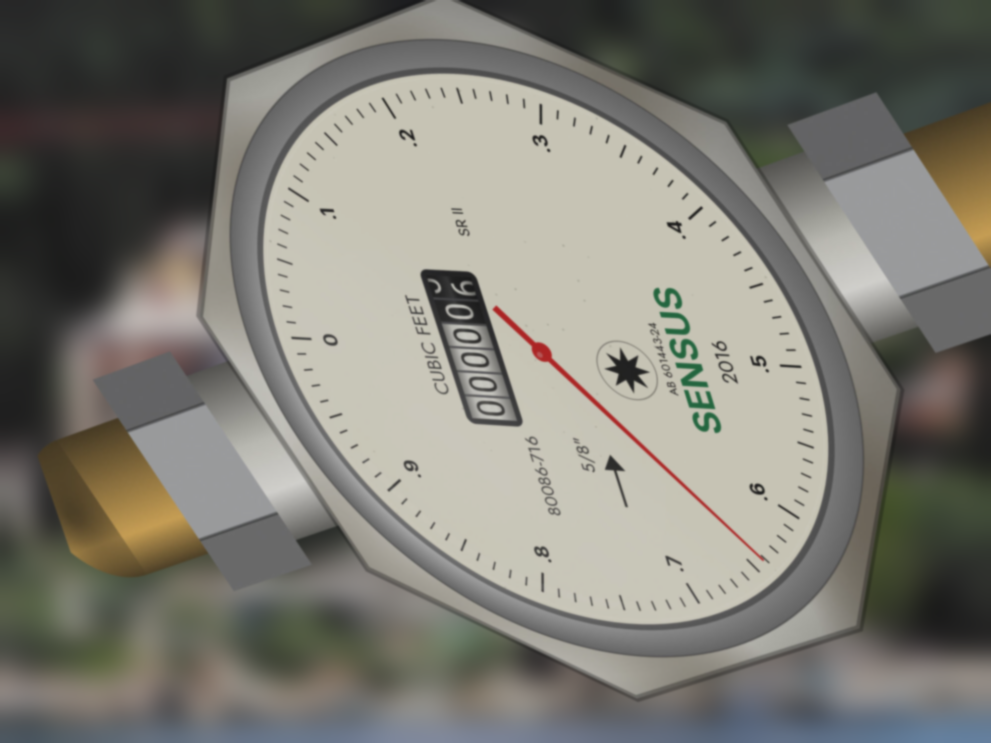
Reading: 5.64,ft³
